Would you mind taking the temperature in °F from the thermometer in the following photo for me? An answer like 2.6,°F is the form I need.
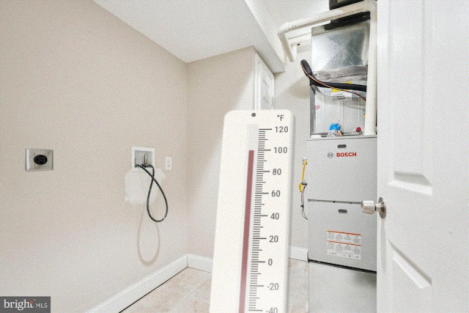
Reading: 100,°F
